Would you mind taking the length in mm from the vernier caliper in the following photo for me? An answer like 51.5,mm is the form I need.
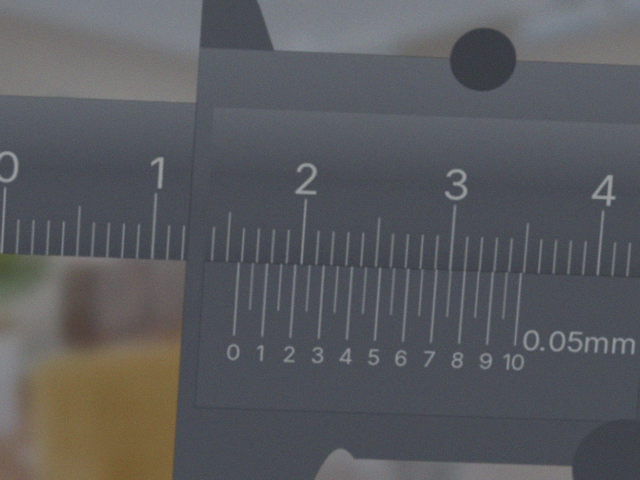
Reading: 15.8,mm
